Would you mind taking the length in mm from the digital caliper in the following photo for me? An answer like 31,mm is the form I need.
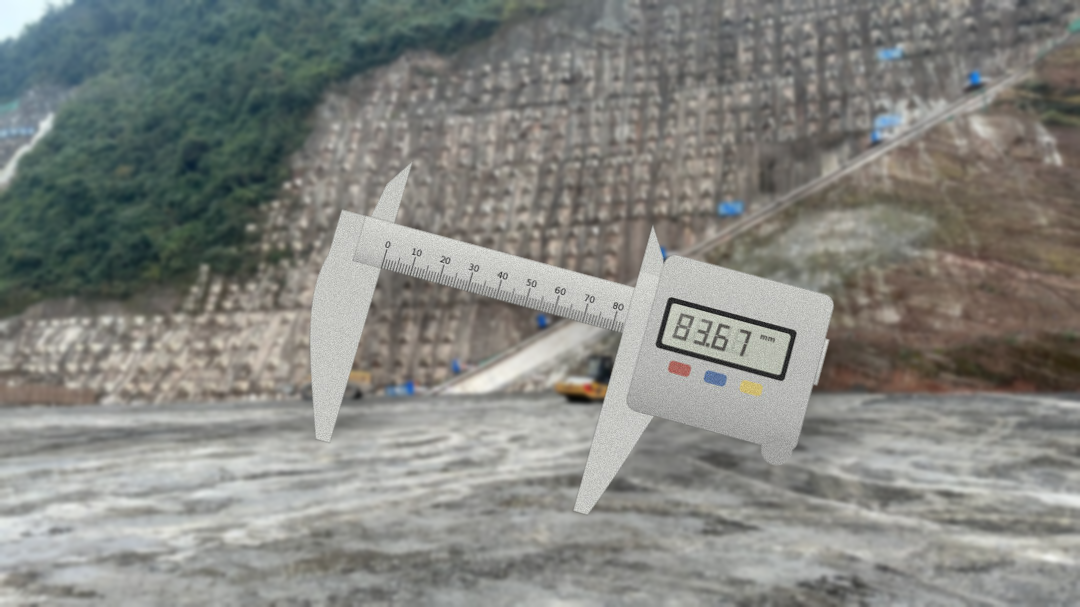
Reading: 83.67,mm
